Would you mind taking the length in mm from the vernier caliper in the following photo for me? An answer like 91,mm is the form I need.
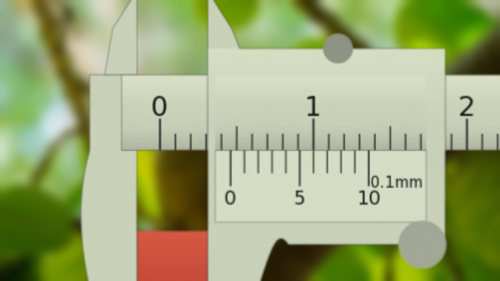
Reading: 4.6,mm
